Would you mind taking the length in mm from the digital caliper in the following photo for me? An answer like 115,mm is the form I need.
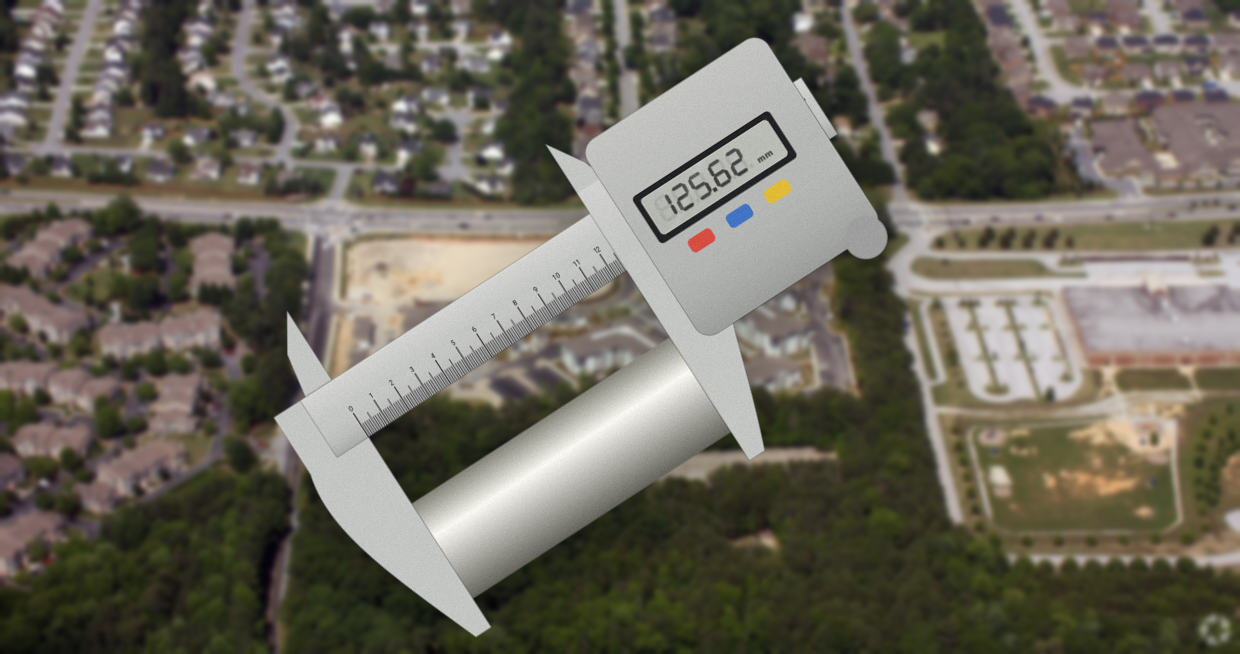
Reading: 125.62,mm
